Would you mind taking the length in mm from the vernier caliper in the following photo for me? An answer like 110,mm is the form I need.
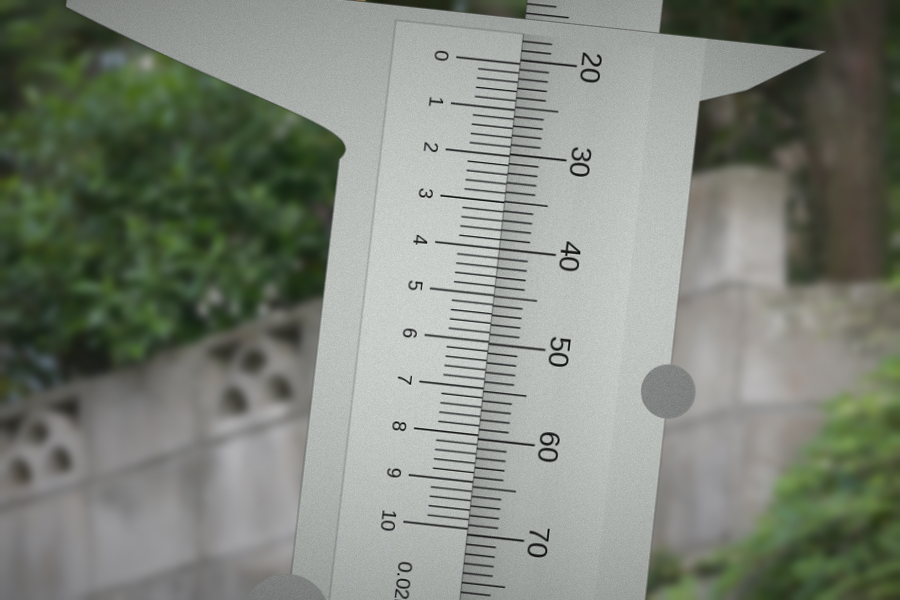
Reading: 20.4,mm
